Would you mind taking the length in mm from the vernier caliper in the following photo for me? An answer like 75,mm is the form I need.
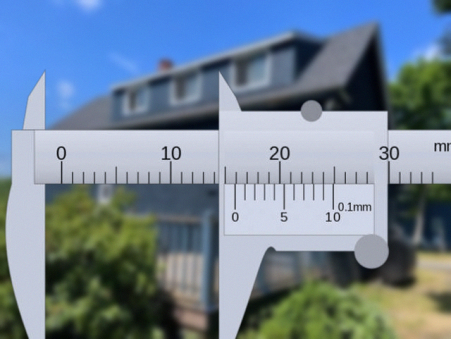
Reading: 15.9,mm
